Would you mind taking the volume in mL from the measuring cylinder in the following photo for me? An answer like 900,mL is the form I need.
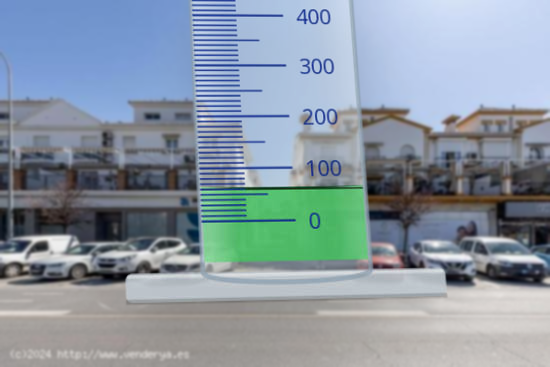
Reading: 60,mL
